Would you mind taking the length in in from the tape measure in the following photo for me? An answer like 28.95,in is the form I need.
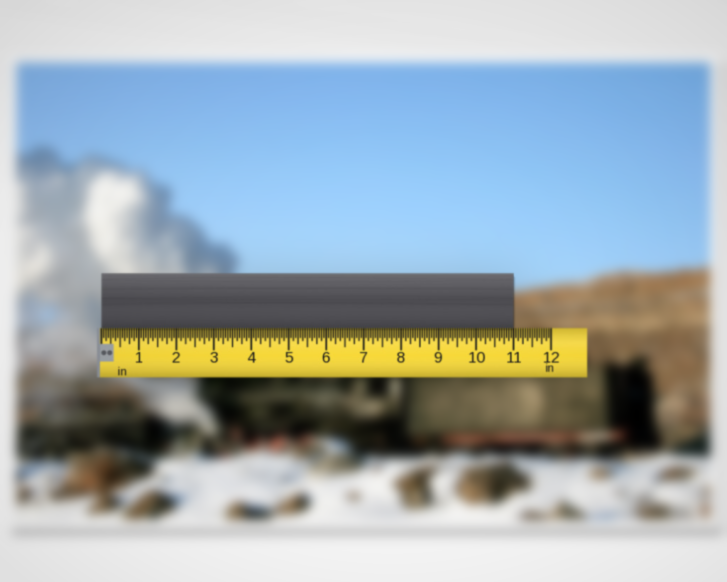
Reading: 11,in
